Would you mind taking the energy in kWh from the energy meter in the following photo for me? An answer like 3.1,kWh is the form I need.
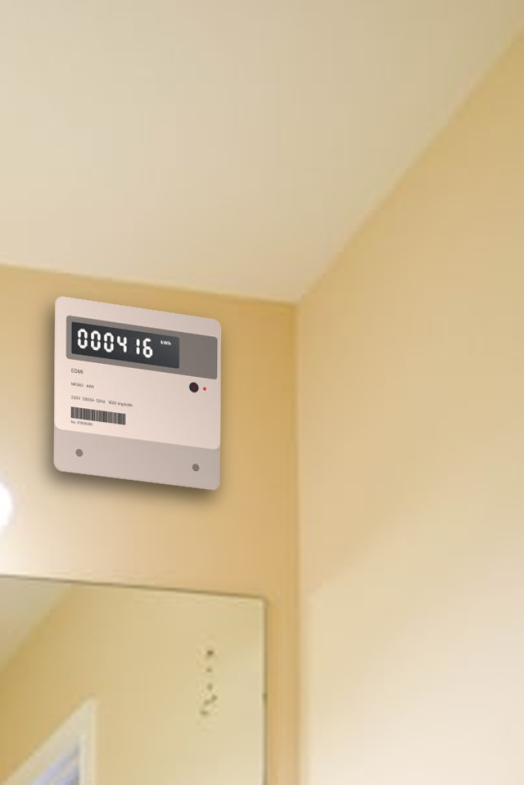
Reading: 416,kWh
